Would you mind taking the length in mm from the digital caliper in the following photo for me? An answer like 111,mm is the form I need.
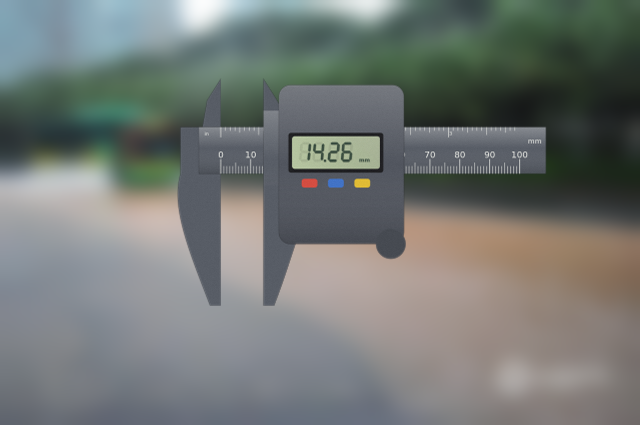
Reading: 14.26,mm
